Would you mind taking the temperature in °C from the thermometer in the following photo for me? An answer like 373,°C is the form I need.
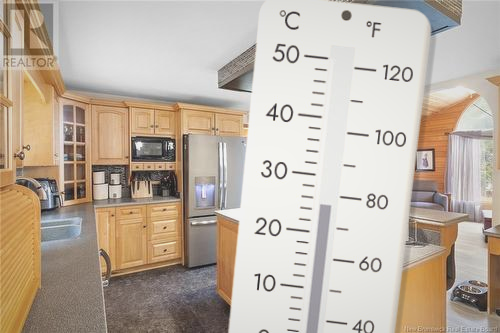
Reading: 25,°C
